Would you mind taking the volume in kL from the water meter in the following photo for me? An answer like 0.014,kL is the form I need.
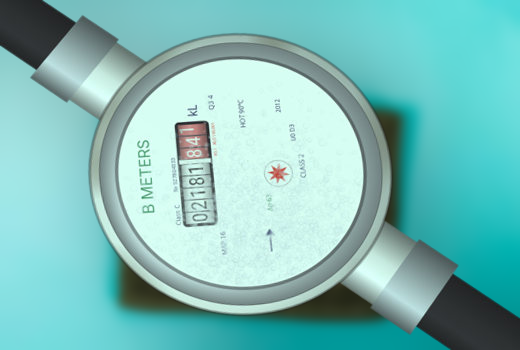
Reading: 2181.841,kL
